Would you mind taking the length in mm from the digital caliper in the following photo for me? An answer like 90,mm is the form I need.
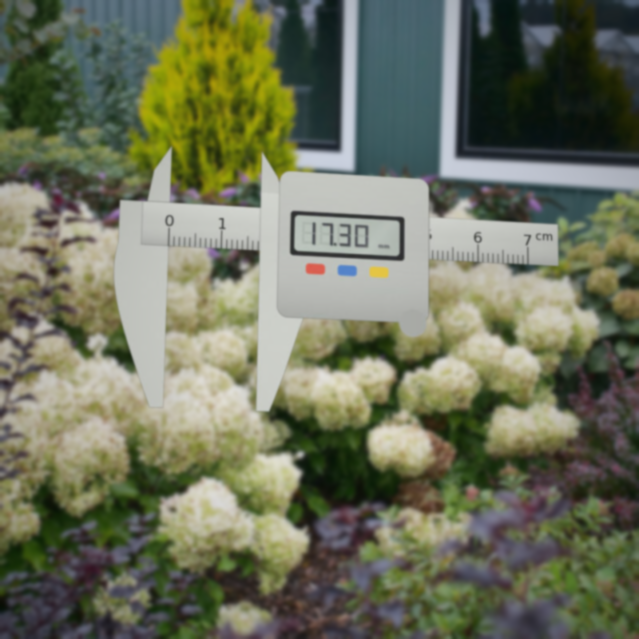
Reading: 17.30,mm
